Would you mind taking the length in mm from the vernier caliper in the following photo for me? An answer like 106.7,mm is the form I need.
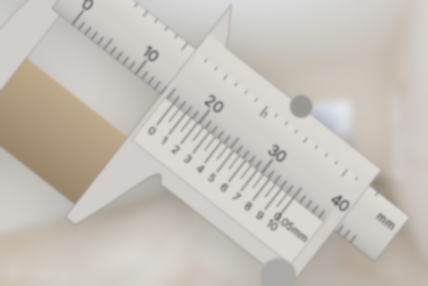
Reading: 16.0,mm
